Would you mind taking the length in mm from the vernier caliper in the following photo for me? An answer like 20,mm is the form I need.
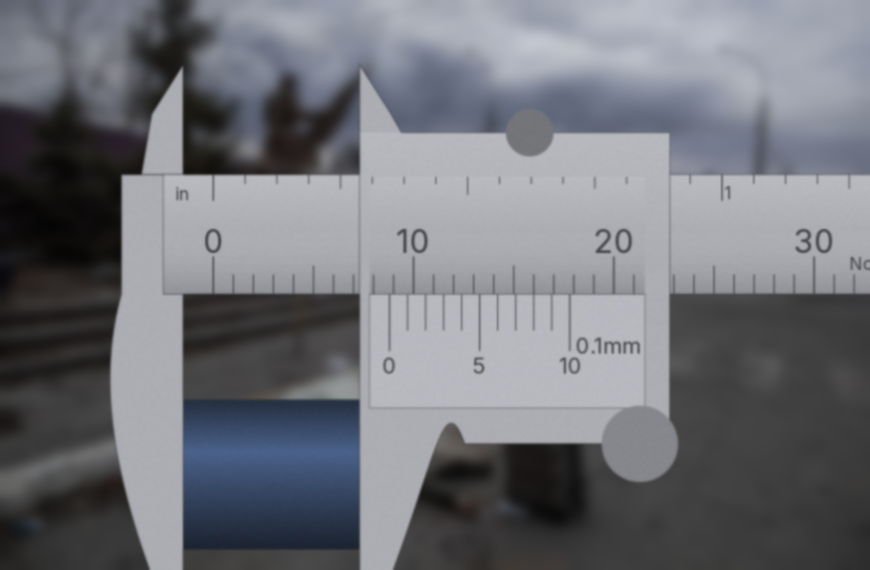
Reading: 8.8,mm
